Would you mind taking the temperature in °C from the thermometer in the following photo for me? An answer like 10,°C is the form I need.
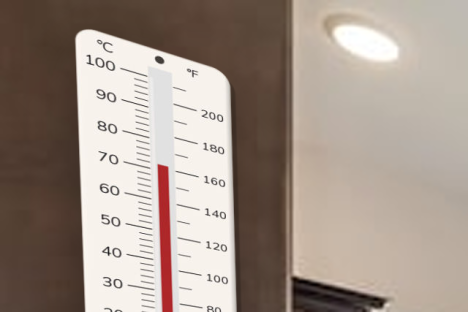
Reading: 72,°C
